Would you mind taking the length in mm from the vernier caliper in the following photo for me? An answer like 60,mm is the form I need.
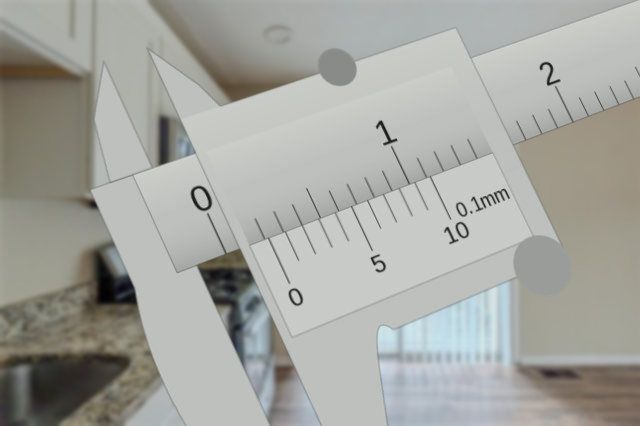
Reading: 2.2,mm
